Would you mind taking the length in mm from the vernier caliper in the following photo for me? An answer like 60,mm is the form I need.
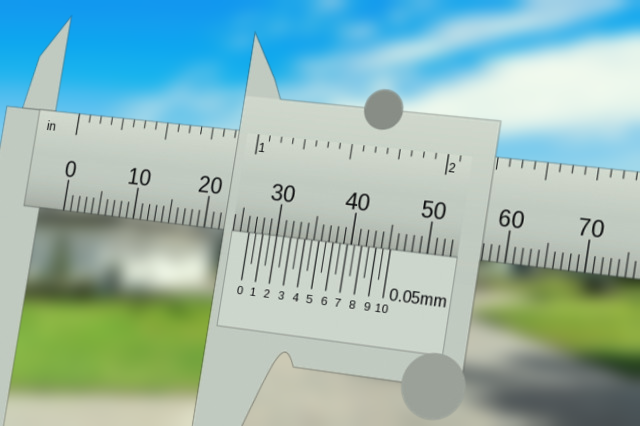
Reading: 26.2,mm
